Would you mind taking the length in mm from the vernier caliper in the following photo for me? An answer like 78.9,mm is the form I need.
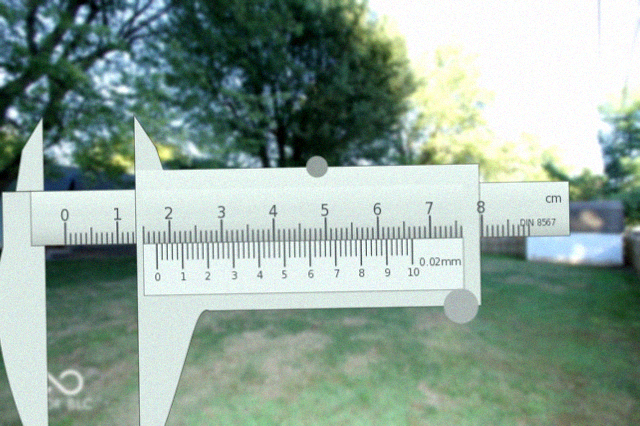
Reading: 17.5,mm
